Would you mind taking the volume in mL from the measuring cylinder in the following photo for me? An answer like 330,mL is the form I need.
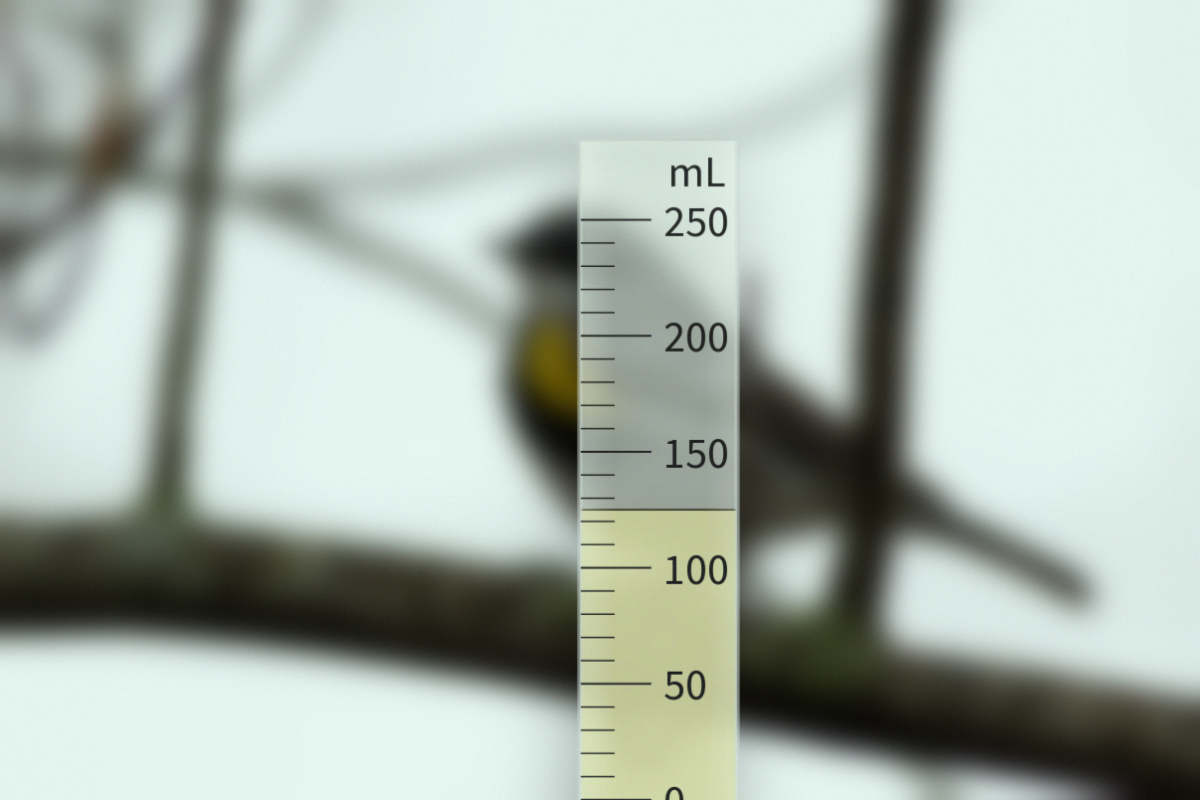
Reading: 125,mL
